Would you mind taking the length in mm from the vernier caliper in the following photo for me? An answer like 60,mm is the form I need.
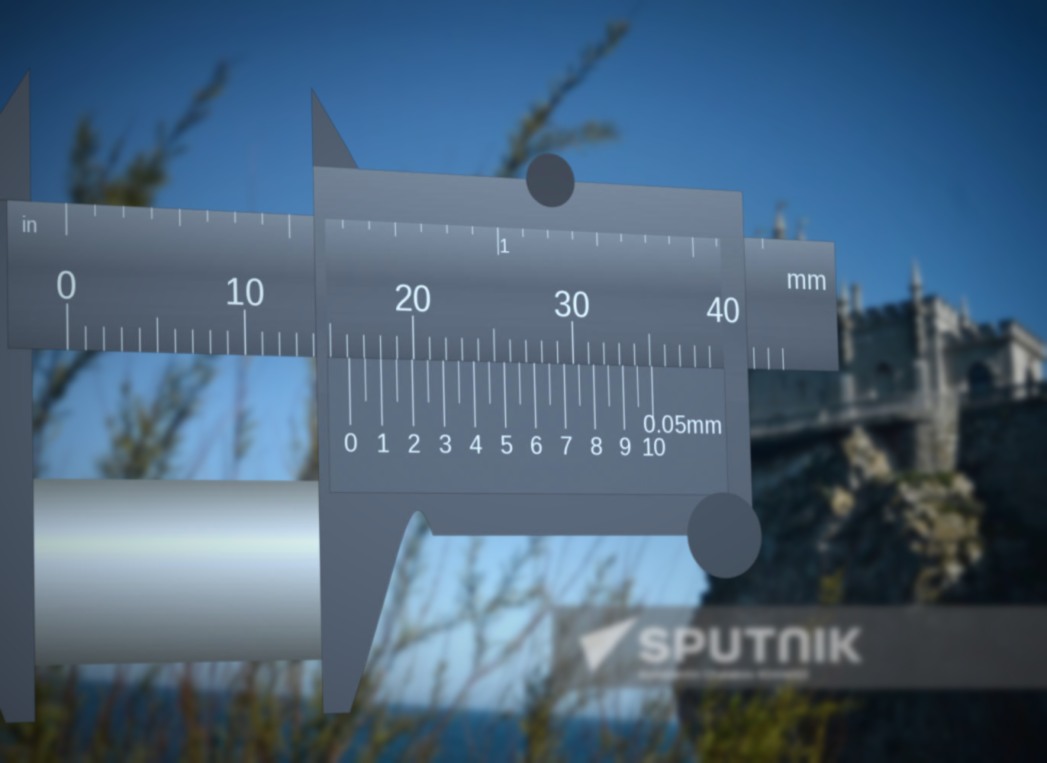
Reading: 16.1,mm
